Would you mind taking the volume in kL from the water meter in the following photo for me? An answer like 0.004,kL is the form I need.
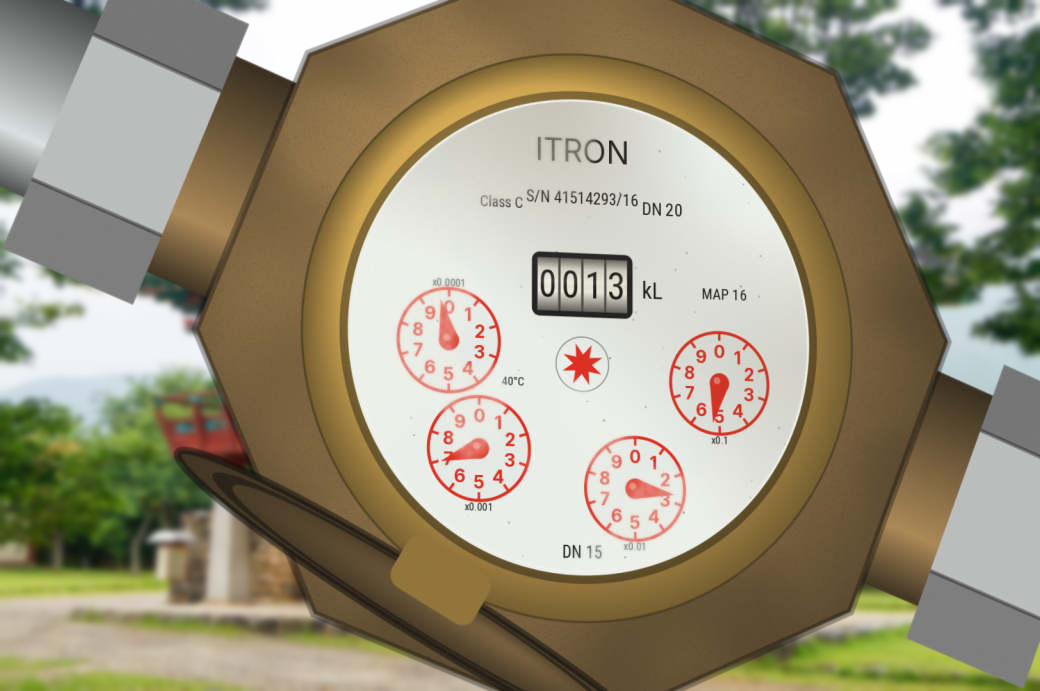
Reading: 13.5269,kL
